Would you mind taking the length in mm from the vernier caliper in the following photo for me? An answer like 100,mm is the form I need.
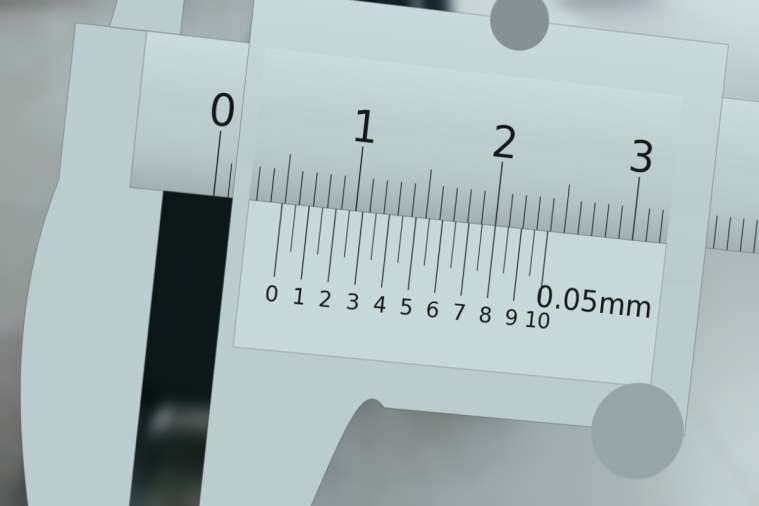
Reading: 4.8,mm
